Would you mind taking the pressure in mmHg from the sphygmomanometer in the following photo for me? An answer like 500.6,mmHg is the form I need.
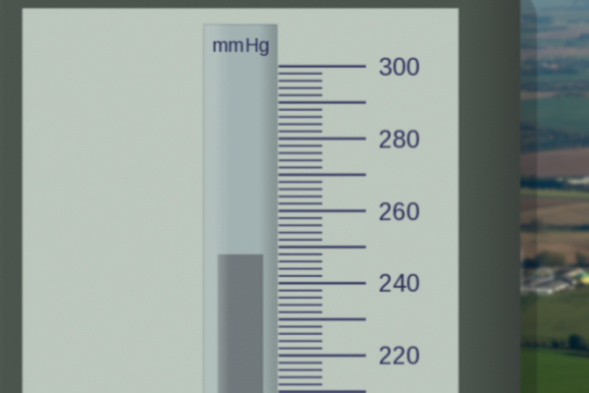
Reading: 248,mmHg
